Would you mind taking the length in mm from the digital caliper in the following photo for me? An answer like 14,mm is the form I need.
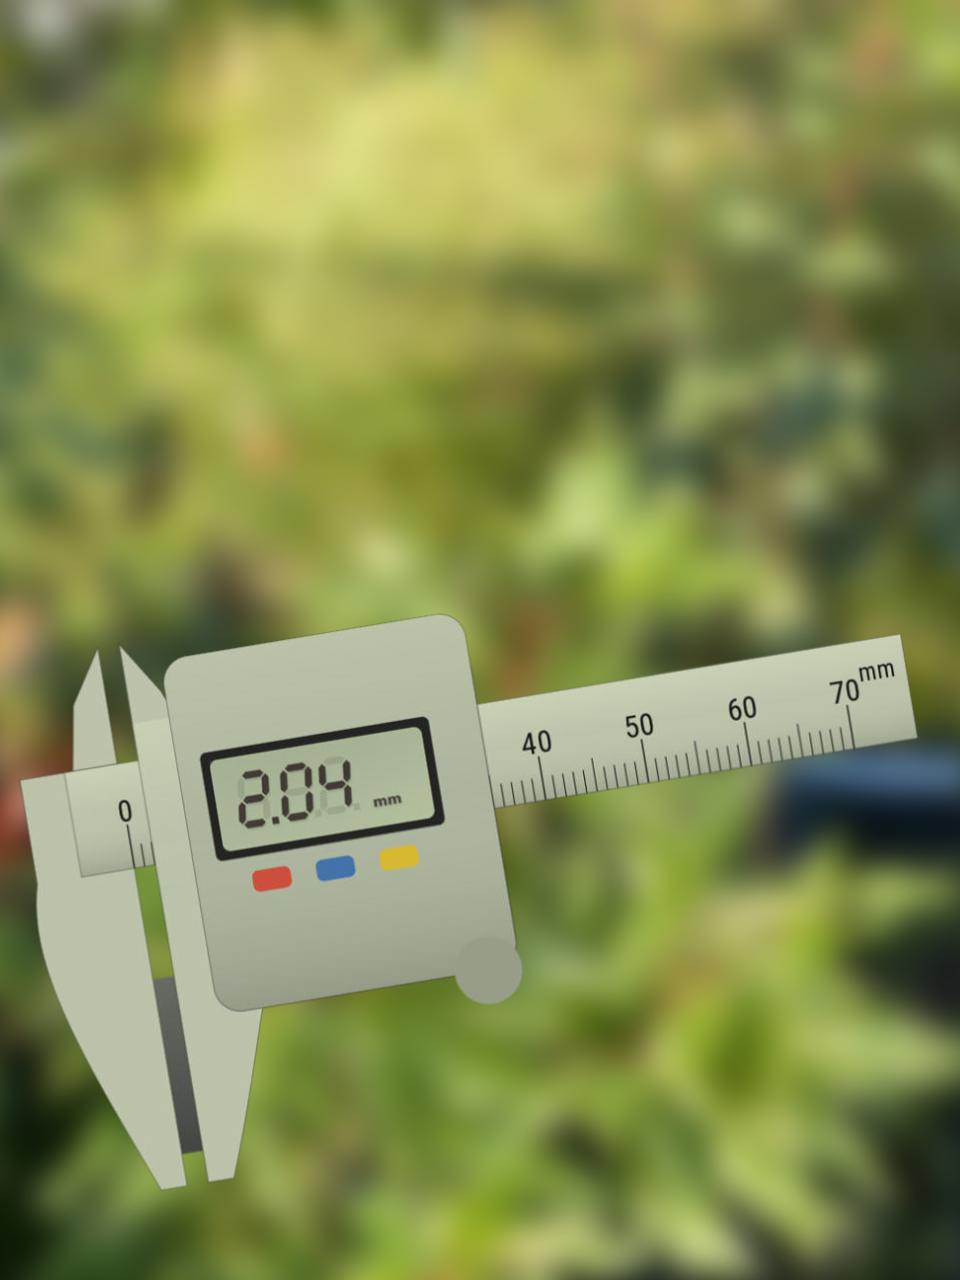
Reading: 2.04,mm
